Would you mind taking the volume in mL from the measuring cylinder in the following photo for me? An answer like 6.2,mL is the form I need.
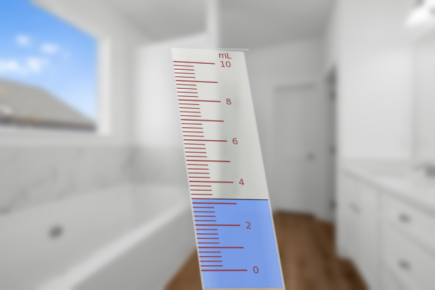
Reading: 3.2,mL
